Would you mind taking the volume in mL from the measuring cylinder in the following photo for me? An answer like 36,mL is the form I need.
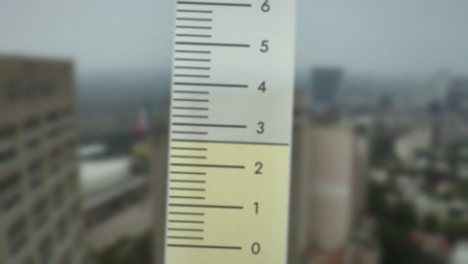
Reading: 2.6,mL
